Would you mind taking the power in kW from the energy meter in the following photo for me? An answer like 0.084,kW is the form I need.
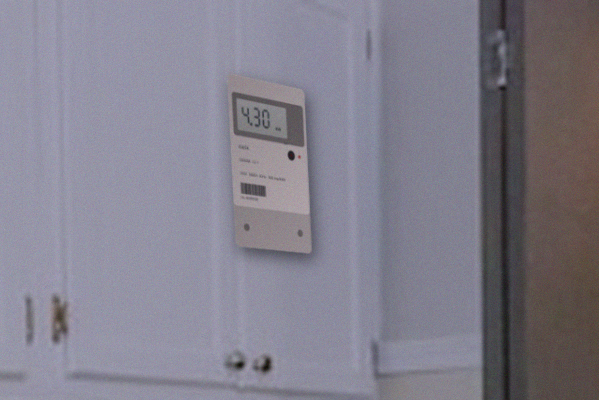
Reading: 4.30,kW
